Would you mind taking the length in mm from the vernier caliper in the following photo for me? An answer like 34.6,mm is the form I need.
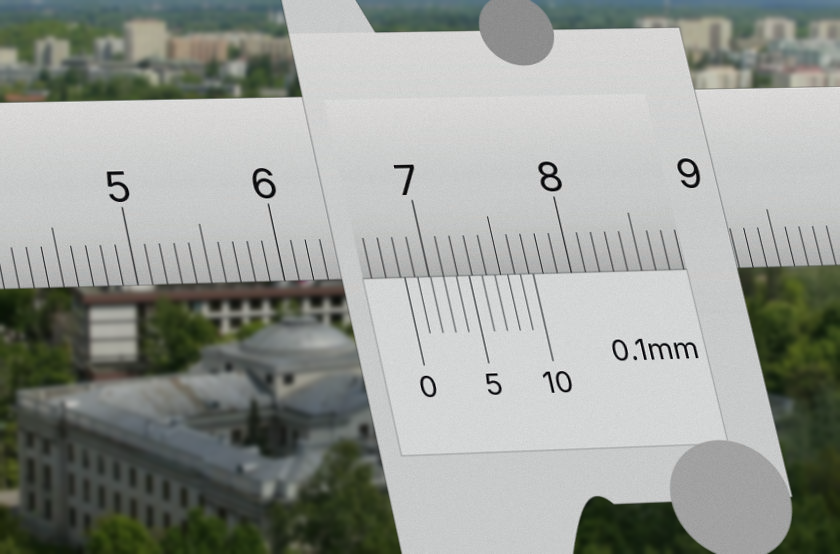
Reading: 68.3,mm
